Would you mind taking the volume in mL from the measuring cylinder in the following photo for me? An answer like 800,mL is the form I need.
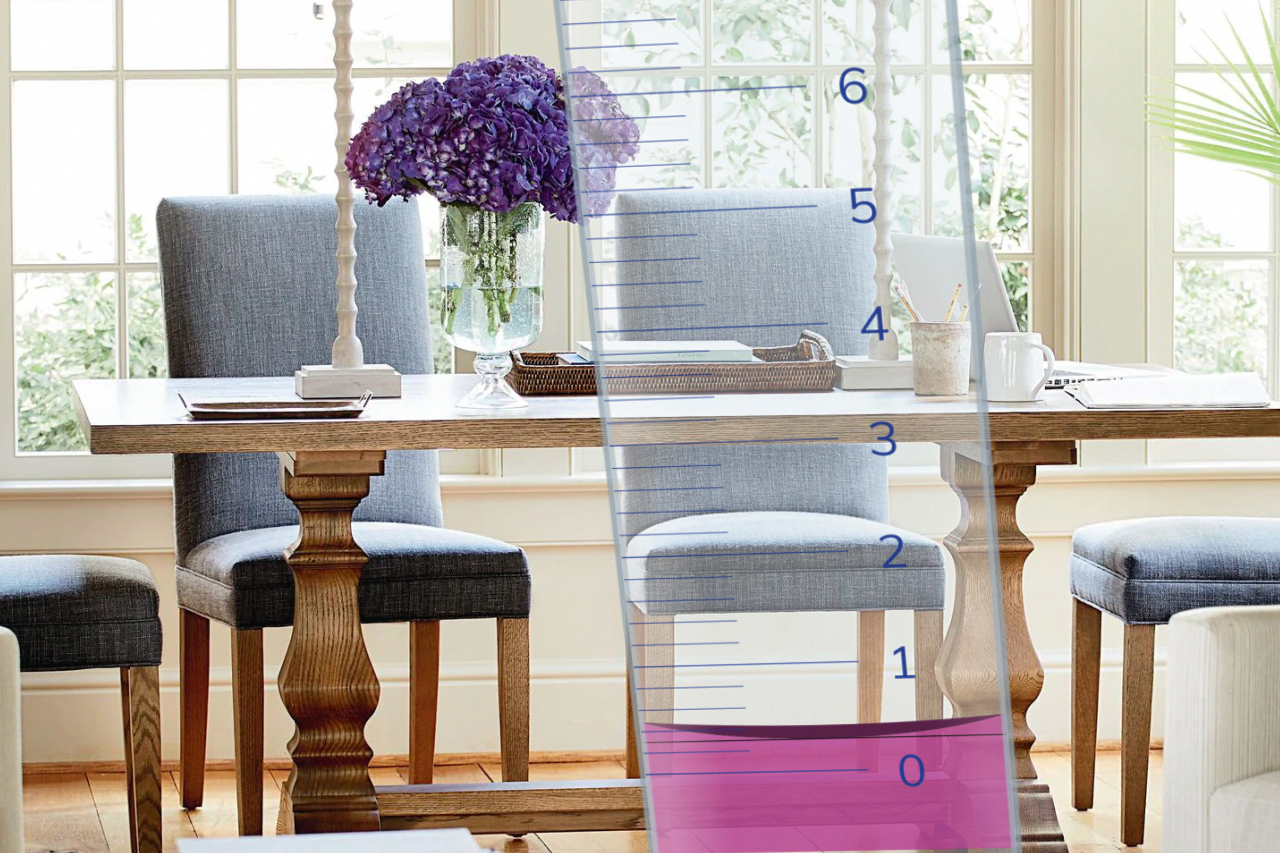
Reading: 0.3,mL
